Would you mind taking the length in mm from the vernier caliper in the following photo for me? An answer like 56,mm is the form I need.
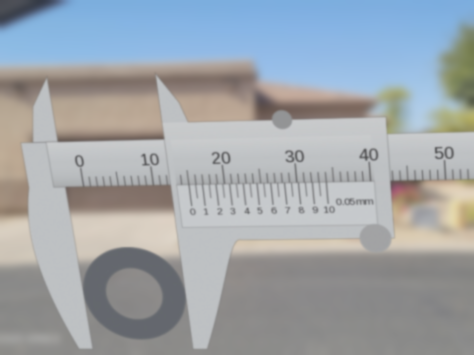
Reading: 15.0,mm
